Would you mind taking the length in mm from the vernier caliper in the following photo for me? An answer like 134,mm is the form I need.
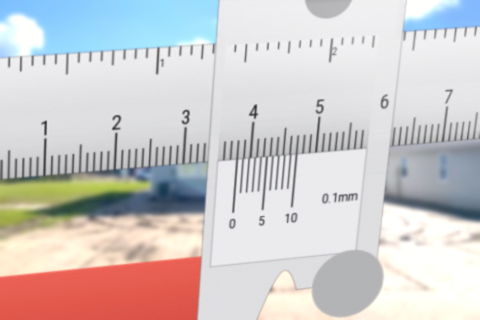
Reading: 38.0,mm
